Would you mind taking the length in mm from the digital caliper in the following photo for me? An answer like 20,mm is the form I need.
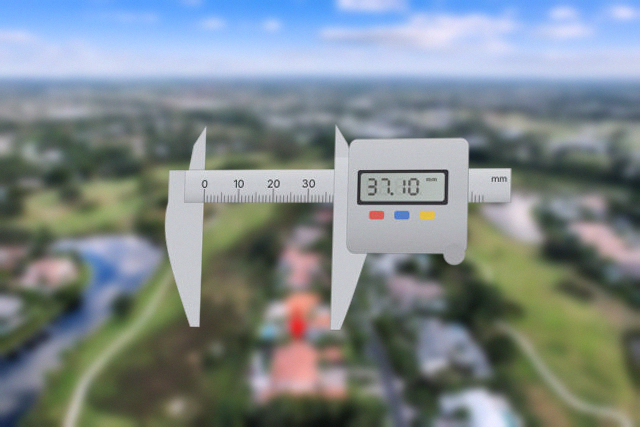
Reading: 37.10,mm
